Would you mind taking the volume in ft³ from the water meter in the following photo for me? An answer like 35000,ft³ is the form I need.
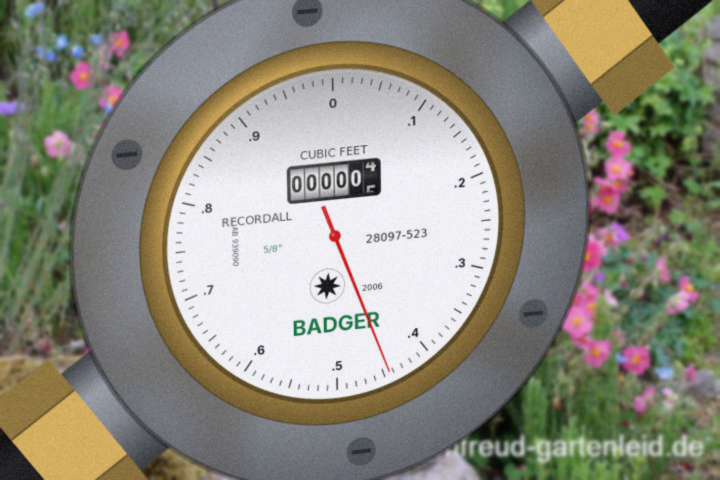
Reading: 4.44,ft³
